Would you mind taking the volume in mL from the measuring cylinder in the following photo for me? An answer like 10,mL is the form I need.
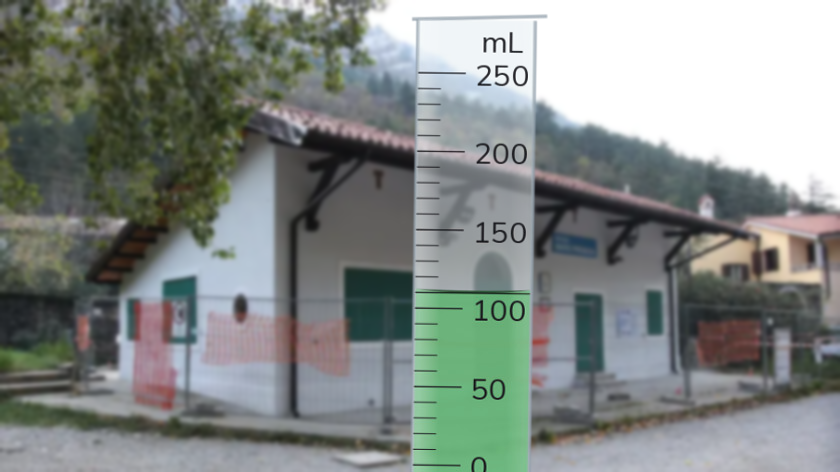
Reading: 110,mL
